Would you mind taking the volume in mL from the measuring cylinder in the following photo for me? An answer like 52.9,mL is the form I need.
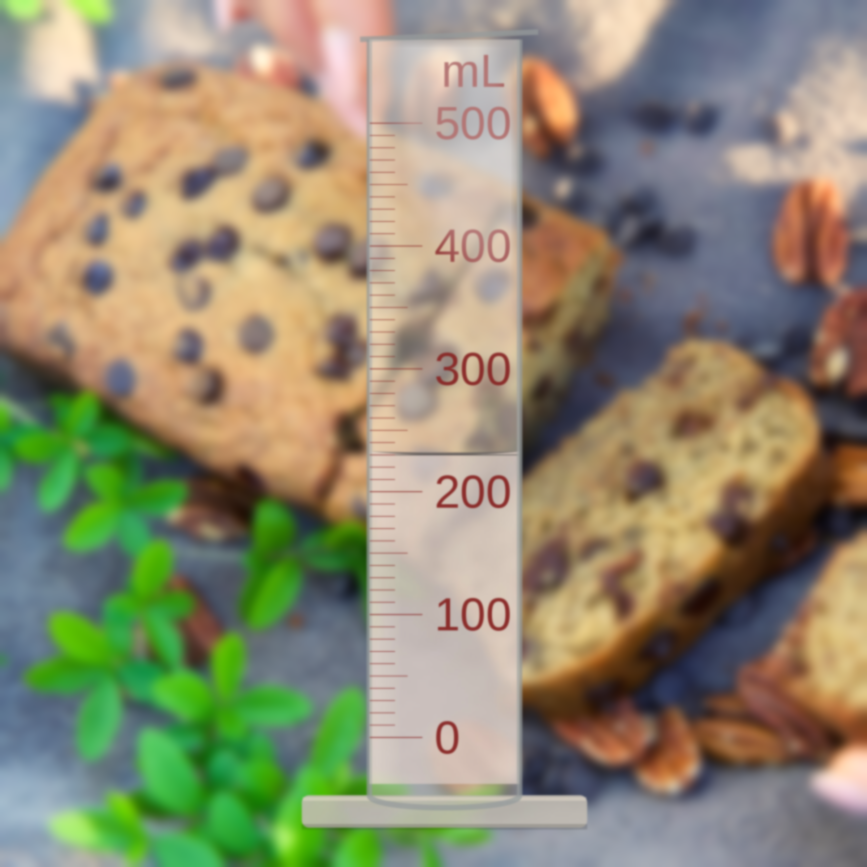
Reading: 230,mL
